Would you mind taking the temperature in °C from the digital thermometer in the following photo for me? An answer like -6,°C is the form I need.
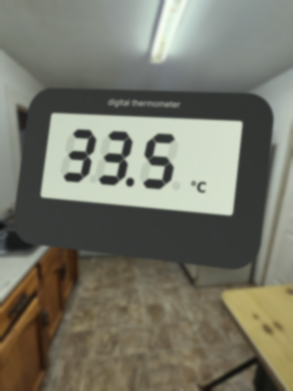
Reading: 33.5,°C
